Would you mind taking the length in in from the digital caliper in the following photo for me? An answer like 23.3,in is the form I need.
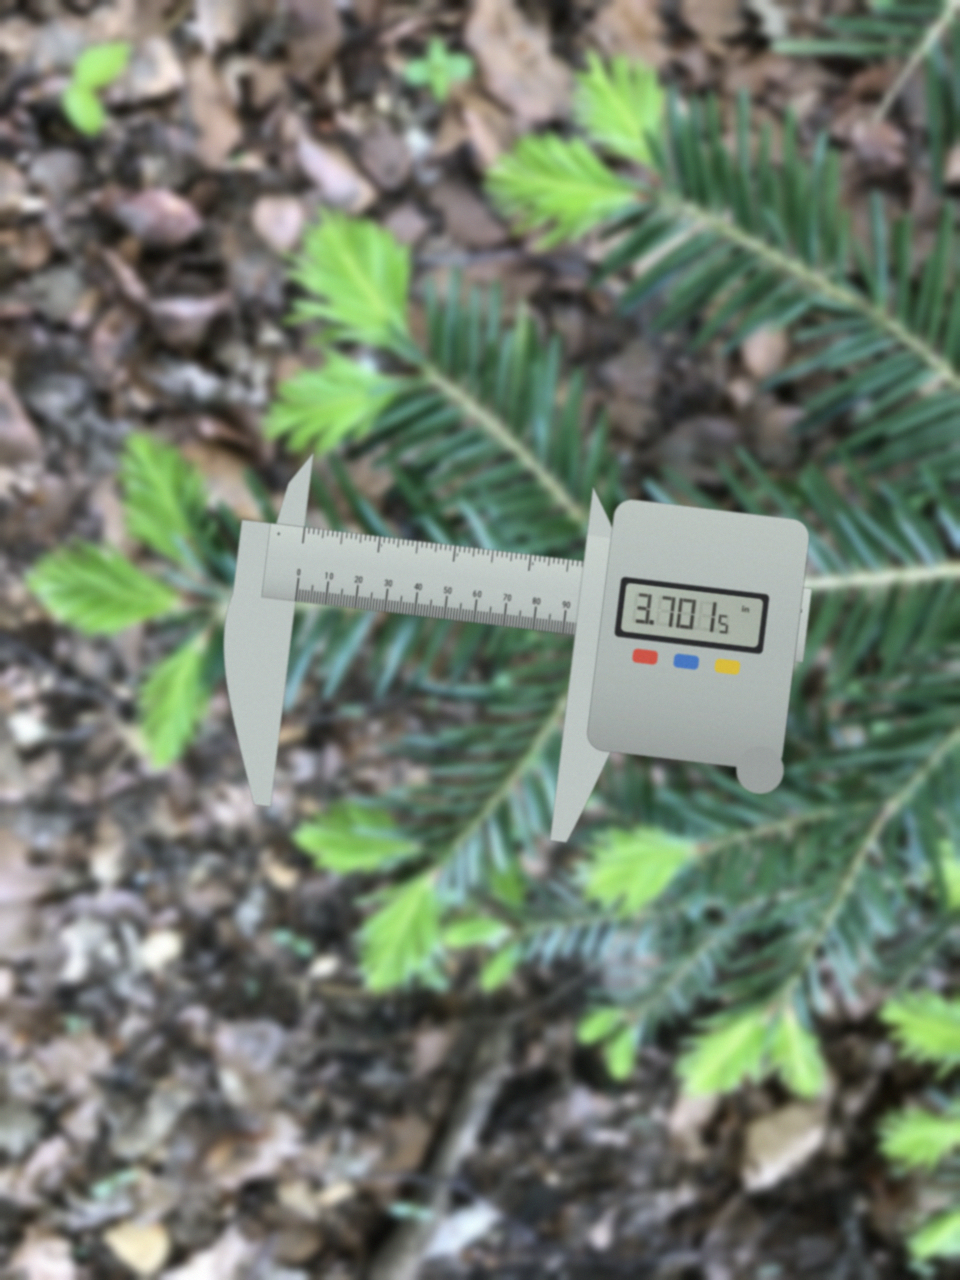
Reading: 3.7015,in
